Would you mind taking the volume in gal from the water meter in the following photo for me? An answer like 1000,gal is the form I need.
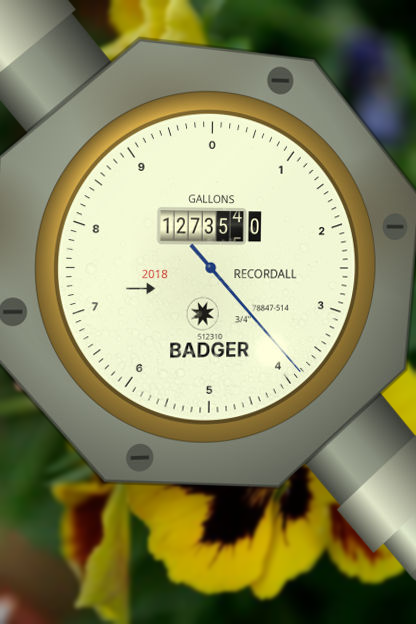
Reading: 1273543.8,gal
